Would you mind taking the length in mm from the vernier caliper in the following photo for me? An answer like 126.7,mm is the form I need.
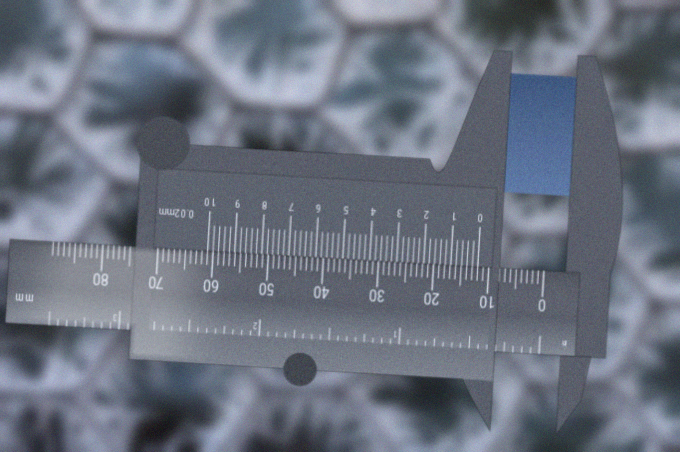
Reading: 12.0,mm
